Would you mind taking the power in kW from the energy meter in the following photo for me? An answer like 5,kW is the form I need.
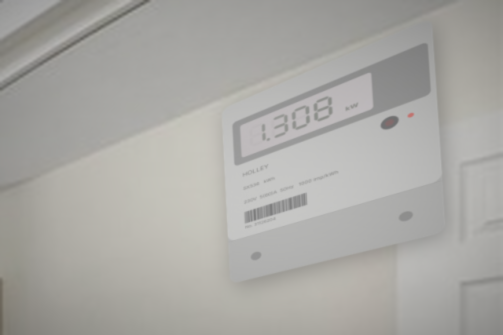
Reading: 1.308,kW
